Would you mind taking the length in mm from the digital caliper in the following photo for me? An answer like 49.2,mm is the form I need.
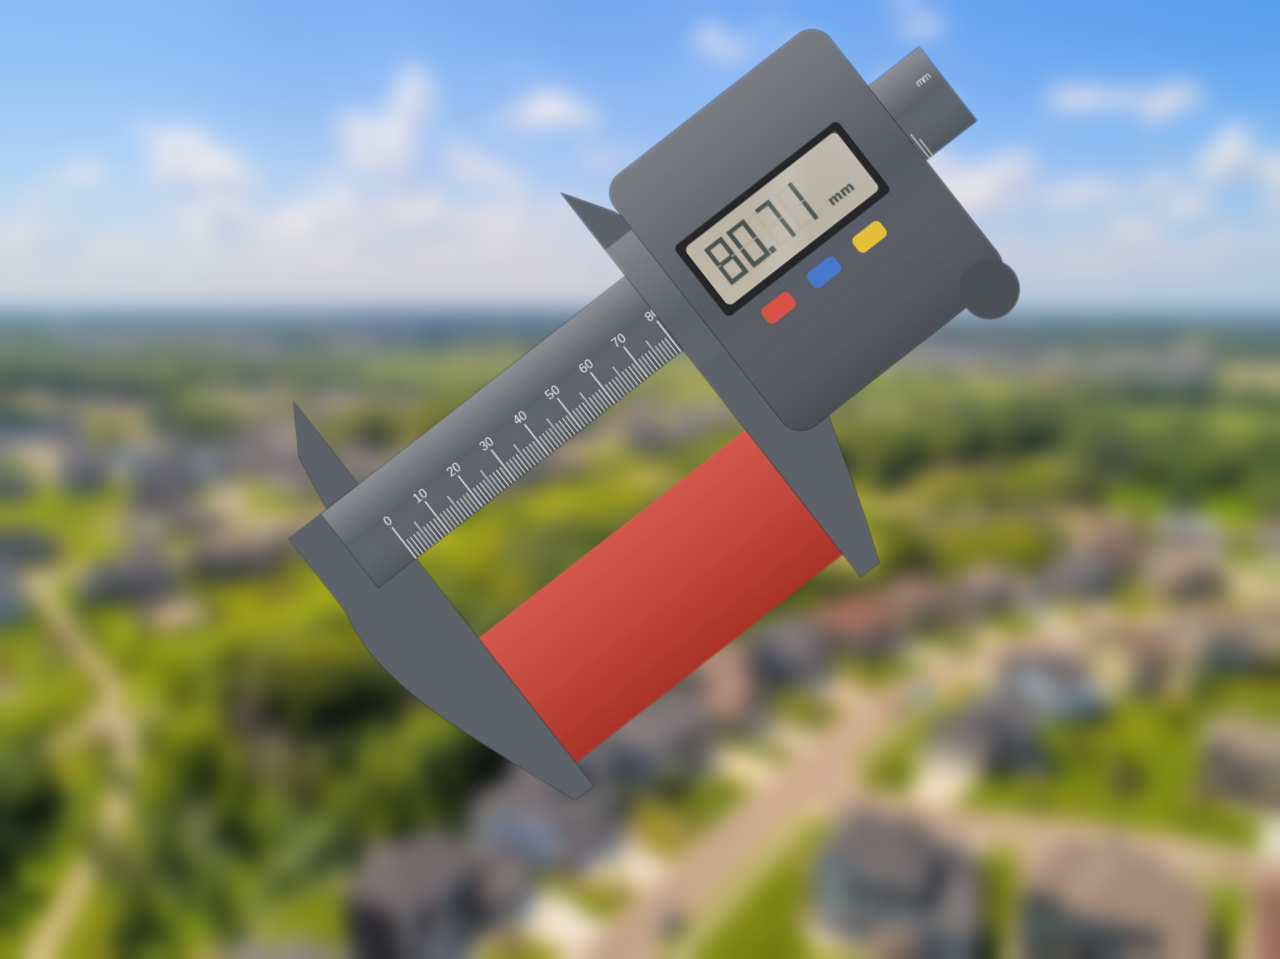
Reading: 80.71,mm
